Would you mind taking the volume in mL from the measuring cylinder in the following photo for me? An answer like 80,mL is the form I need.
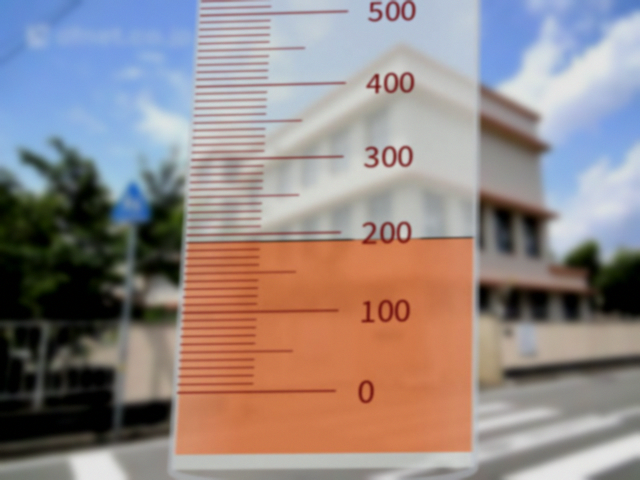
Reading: 190,mL
